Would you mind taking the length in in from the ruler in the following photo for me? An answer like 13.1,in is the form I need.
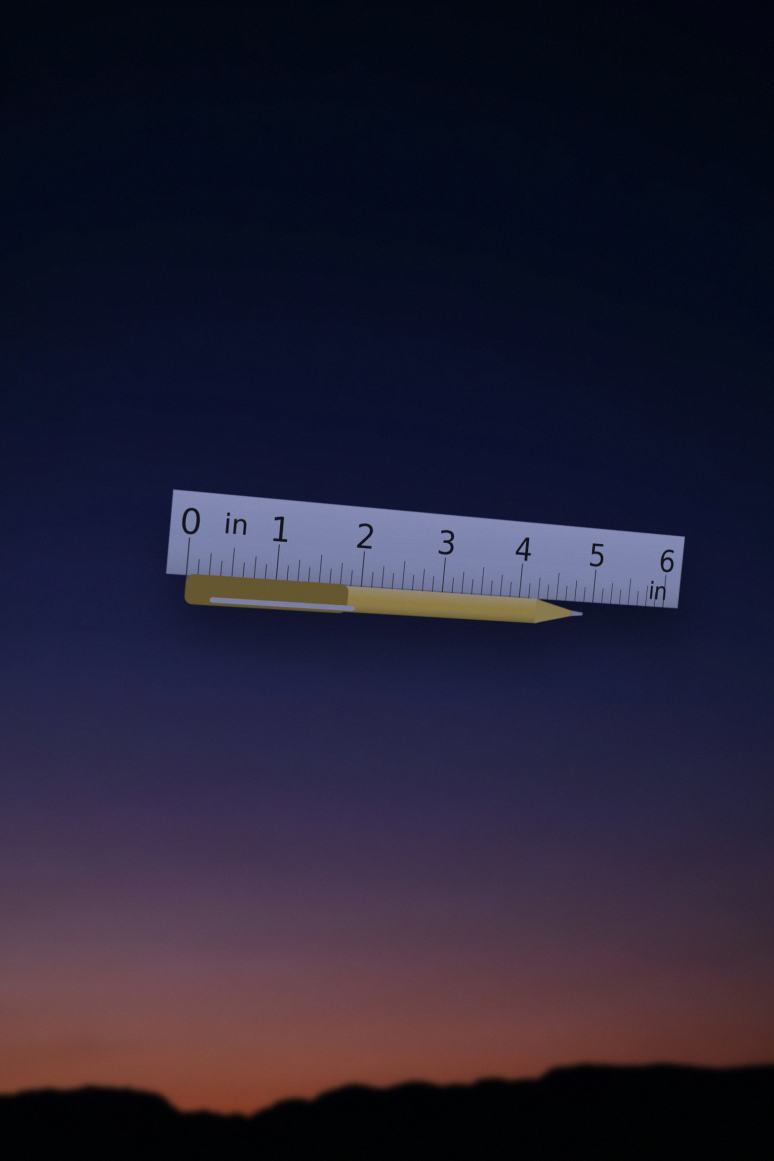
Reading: 4.875,in
